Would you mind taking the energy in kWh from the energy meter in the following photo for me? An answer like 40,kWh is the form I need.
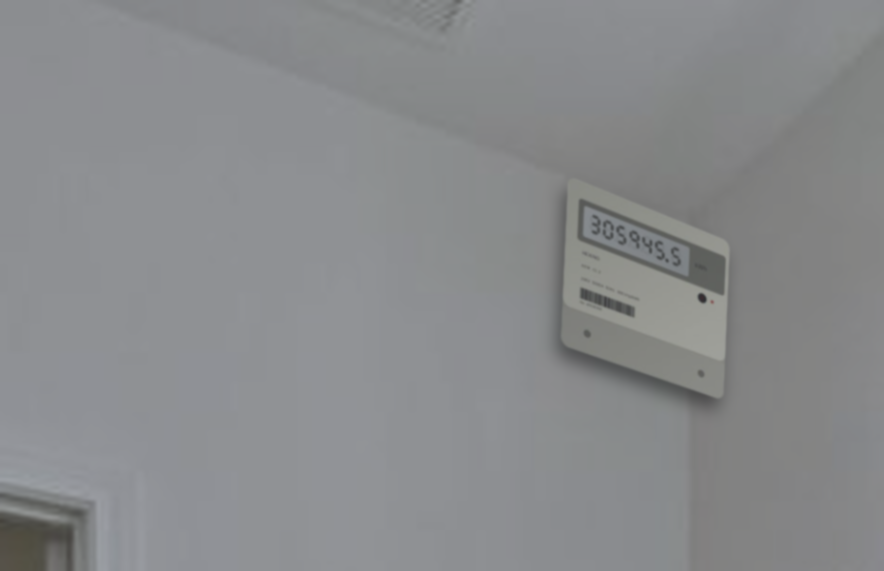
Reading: 305945.5,kWh
